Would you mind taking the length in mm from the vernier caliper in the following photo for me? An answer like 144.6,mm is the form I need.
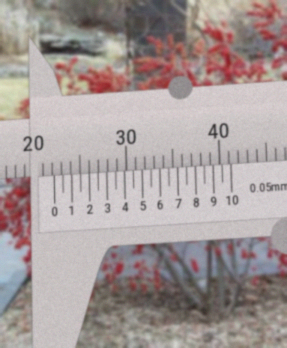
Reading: 22.2,mm
